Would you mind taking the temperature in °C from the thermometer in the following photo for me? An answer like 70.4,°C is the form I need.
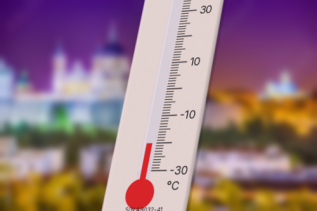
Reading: -20,°C
